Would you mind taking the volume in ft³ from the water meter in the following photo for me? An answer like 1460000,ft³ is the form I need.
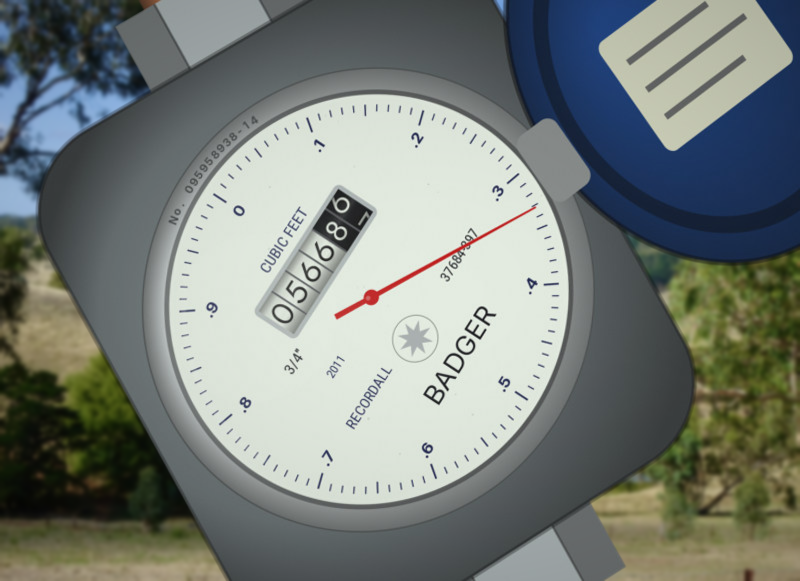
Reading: 56686.33,ft³
